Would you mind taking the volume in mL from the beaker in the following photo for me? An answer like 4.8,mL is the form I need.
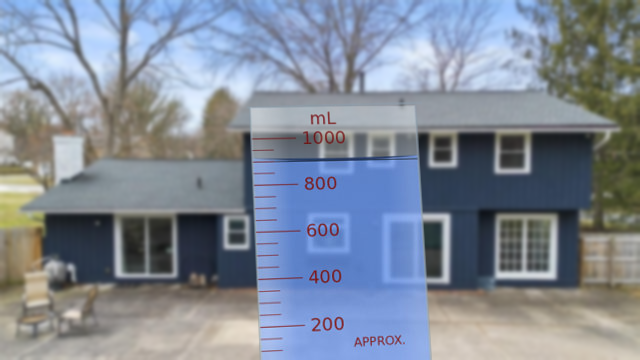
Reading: 900,mL
